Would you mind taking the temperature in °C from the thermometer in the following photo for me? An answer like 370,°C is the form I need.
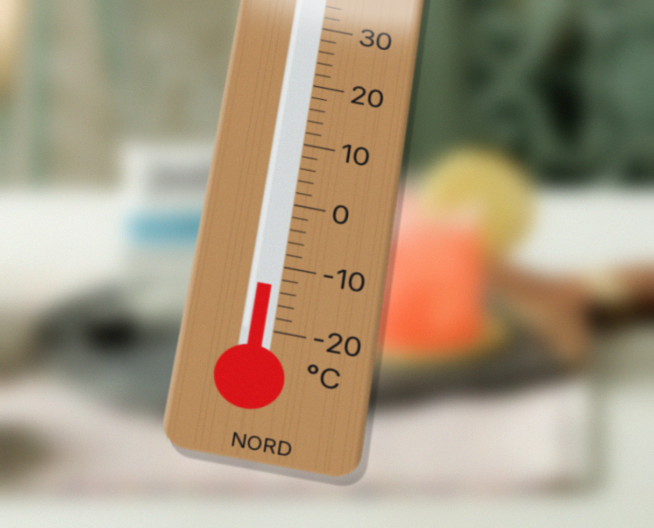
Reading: -13,°C
